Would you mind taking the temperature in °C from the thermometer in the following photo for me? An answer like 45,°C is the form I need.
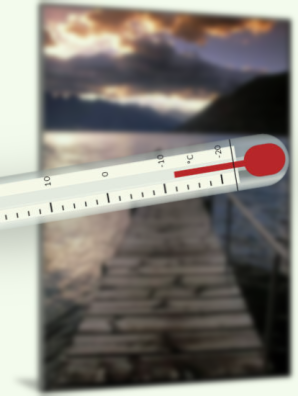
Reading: -12,°C
